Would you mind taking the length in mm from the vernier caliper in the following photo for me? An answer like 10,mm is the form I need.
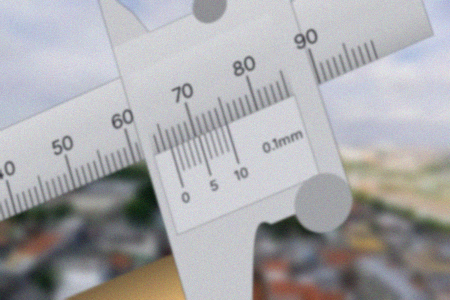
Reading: 66.0,mm
